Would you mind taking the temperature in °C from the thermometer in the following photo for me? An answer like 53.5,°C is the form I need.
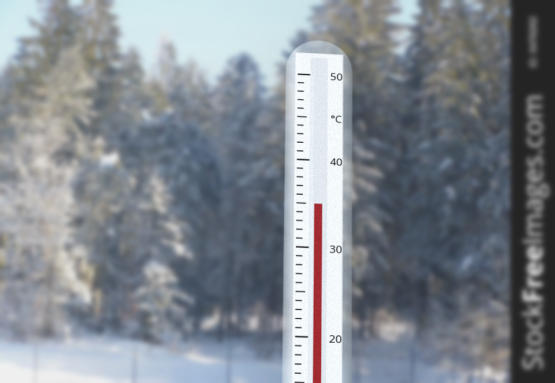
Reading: 35,°C
